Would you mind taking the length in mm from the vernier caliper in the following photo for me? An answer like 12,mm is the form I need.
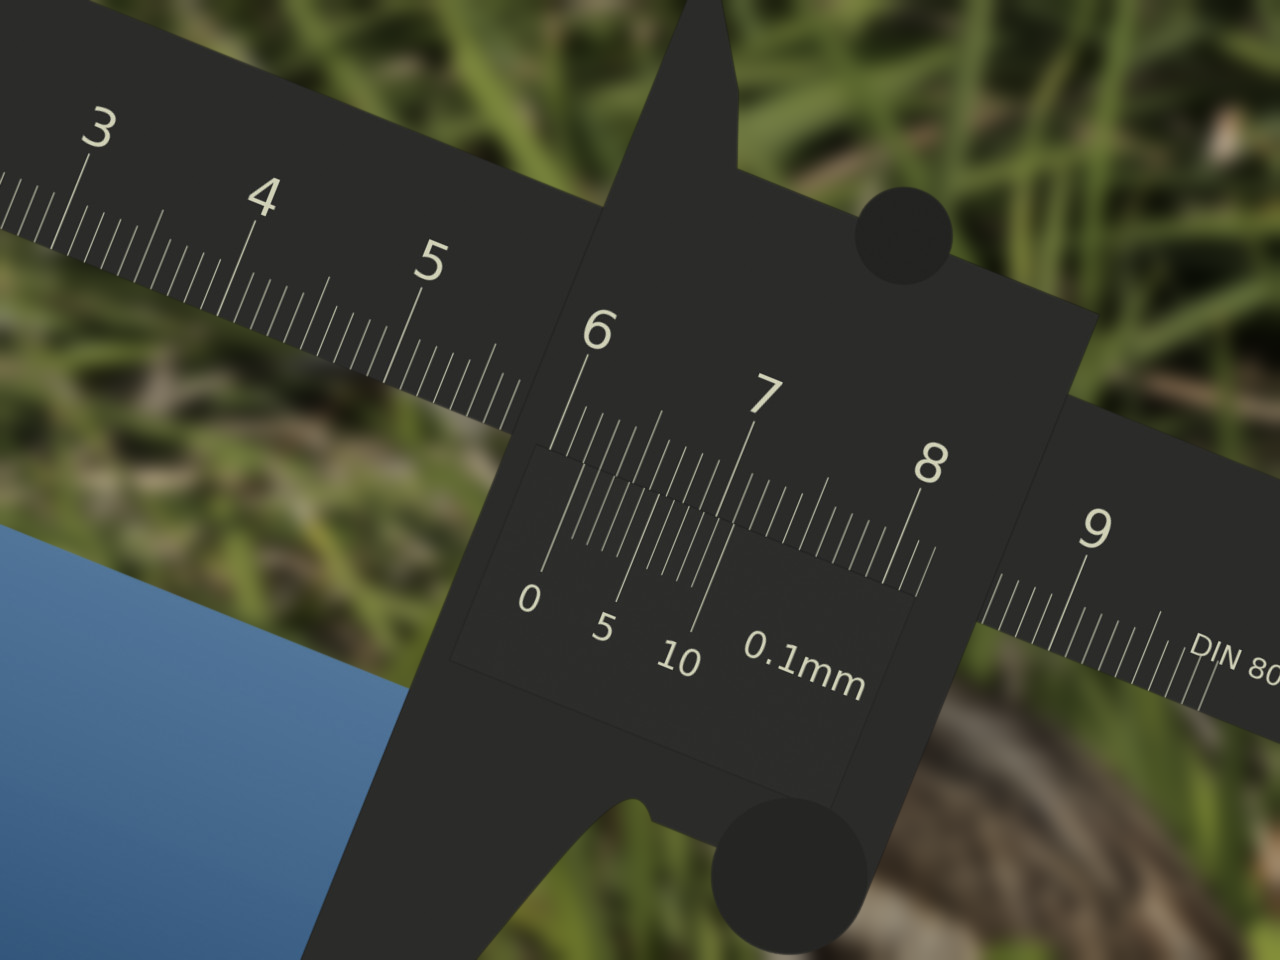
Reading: 62.1,mm
